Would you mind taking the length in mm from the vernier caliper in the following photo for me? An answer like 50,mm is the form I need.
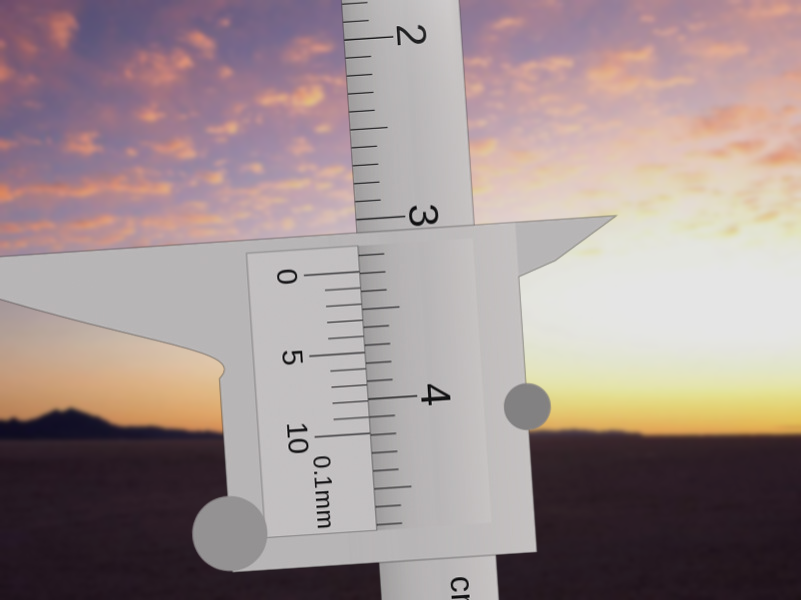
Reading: 32.9,mm
